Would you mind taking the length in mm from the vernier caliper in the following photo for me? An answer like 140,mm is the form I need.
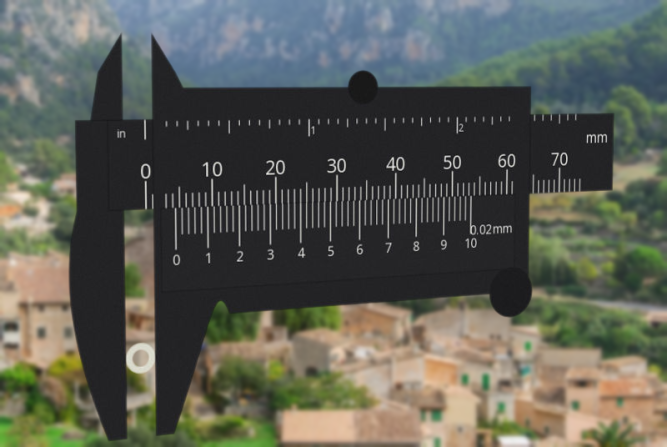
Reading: 4.4,mm
